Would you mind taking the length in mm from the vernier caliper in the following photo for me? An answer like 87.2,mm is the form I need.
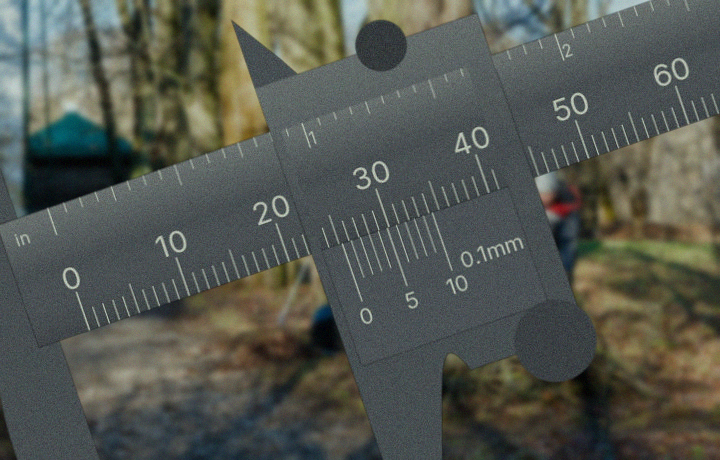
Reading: 25.3,mm
